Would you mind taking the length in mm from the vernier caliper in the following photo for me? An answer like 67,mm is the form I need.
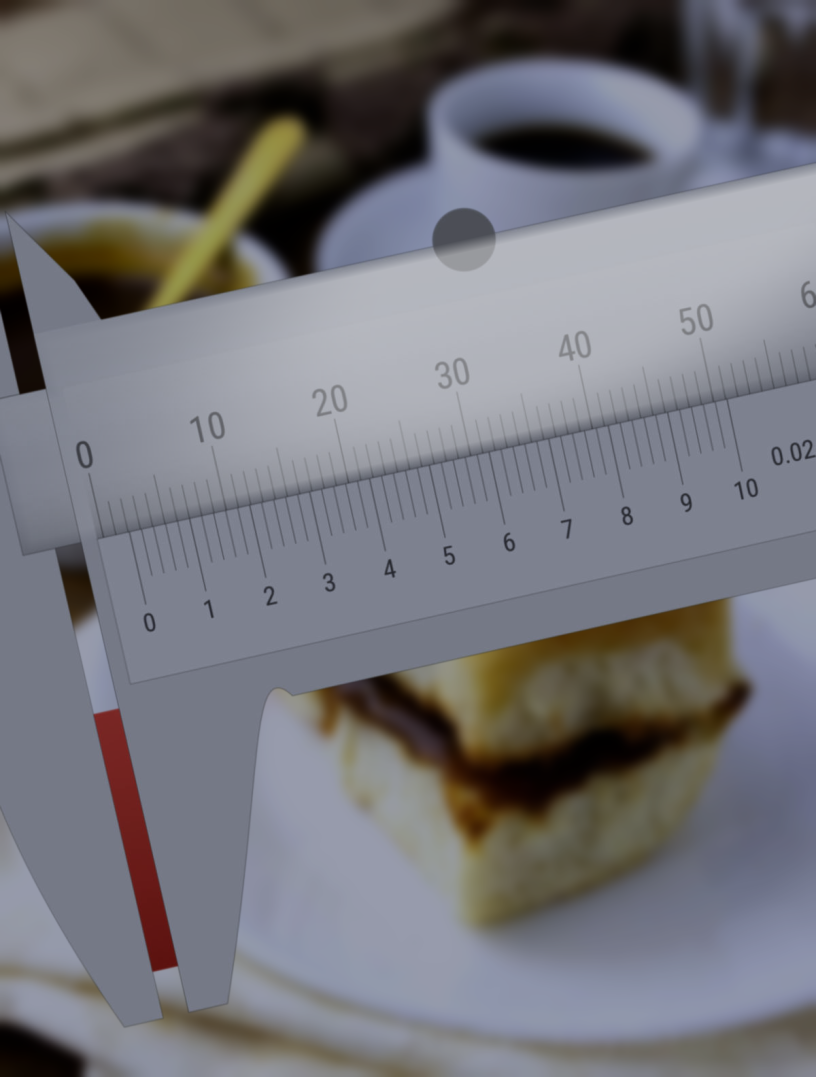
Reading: 2.1,mm
